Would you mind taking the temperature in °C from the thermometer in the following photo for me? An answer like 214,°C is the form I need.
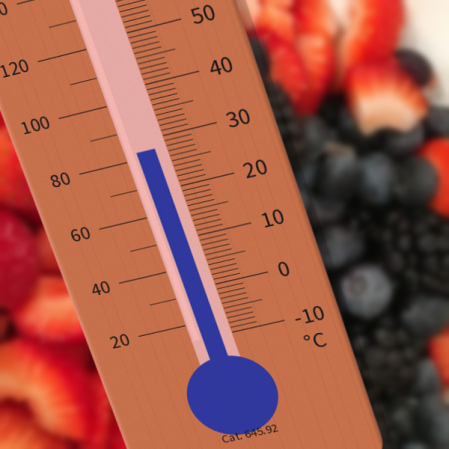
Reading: 28,°C
